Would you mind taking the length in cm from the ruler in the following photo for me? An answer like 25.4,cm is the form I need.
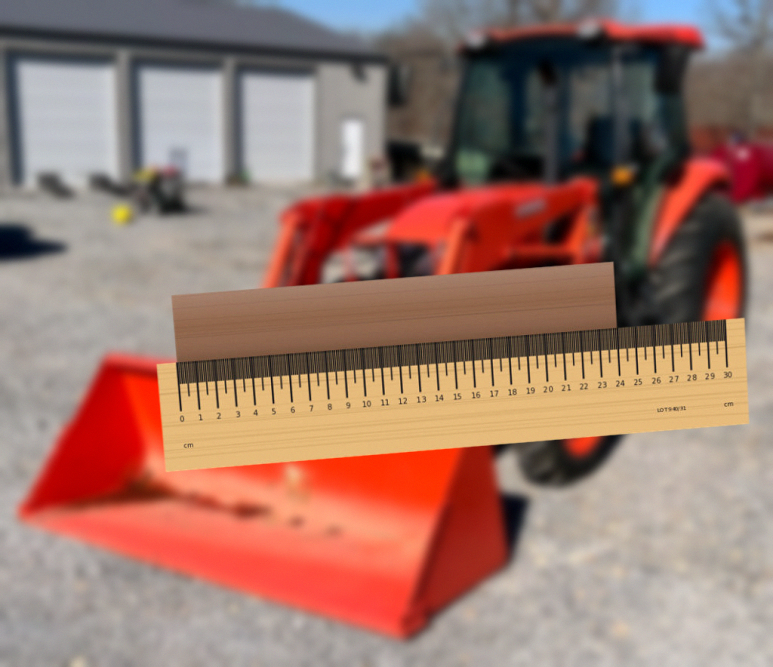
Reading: 24,cm
